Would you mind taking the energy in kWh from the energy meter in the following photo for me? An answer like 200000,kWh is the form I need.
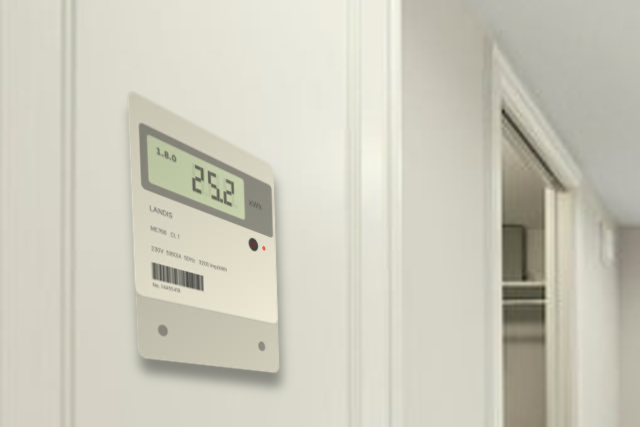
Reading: 25.2,kWh
